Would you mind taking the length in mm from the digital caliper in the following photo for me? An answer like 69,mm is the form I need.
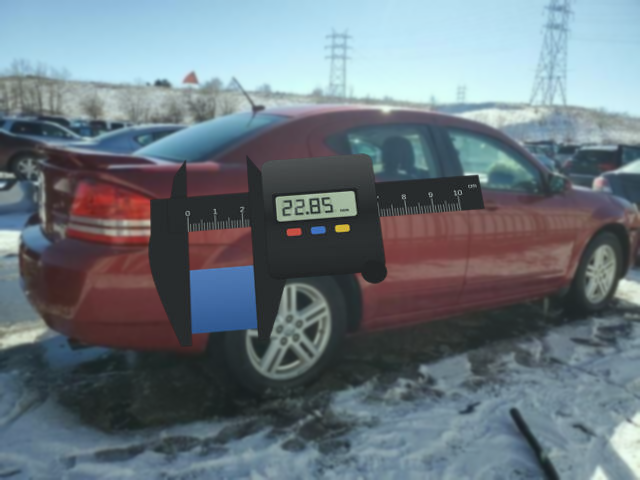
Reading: 22.85,mm
